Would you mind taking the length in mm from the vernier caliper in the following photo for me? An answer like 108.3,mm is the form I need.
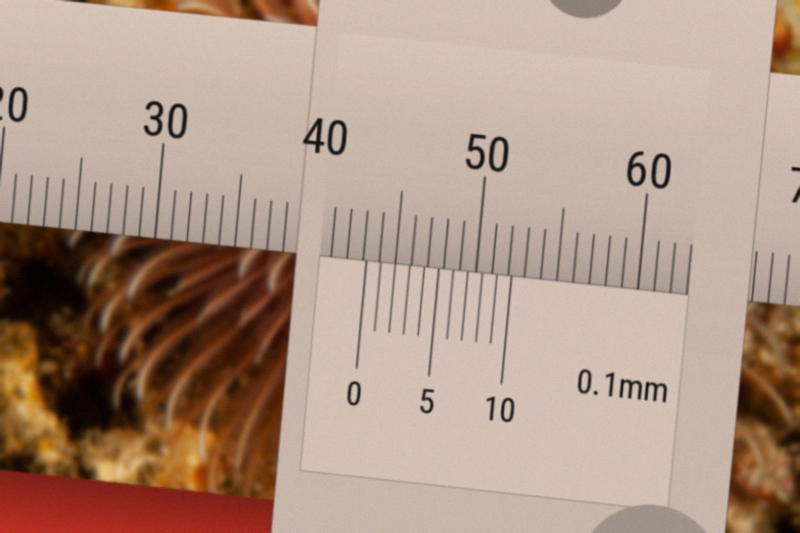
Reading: 43.2,mm
